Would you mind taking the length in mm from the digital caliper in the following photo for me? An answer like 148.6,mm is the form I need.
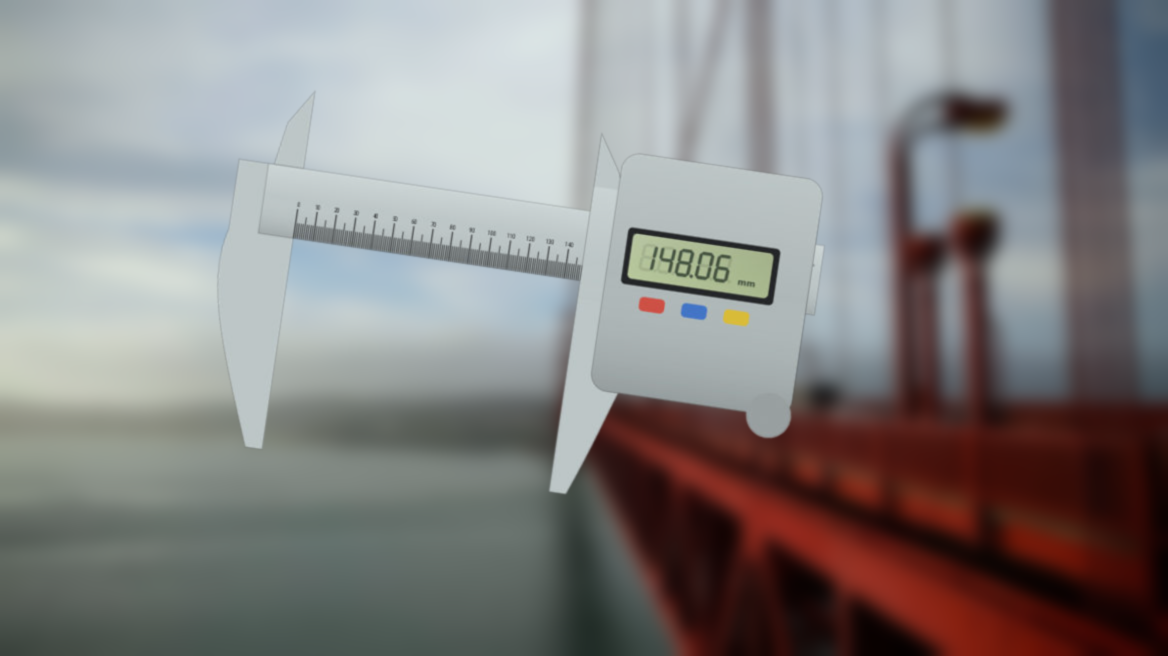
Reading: 148.06,mm
